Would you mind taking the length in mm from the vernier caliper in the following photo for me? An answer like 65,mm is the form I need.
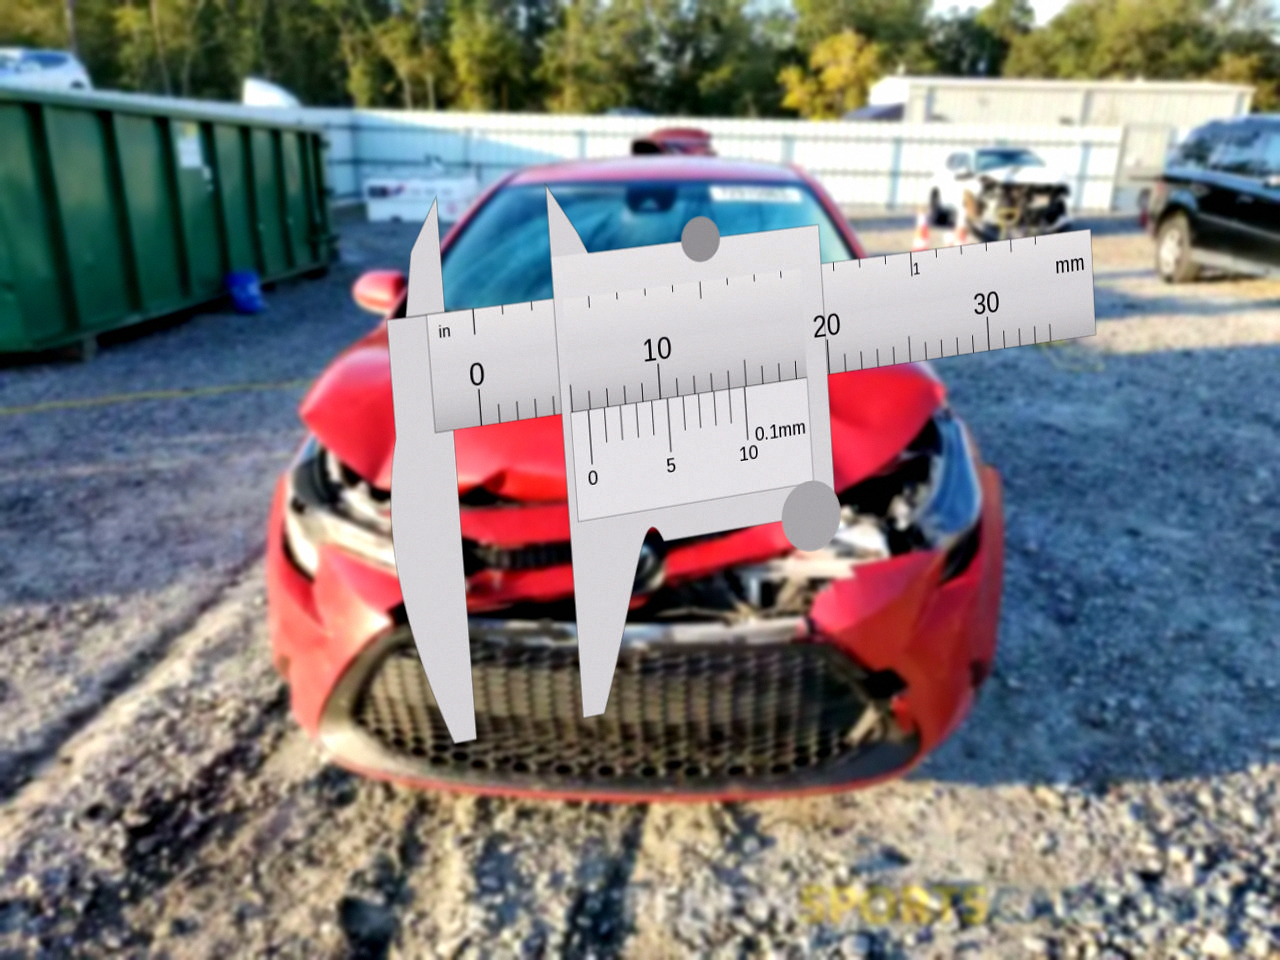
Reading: 5.9,mm
